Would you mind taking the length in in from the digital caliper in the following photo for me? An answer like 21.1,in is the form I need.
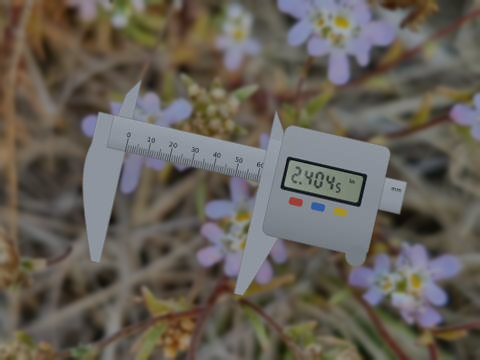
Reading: 2.4045,in
